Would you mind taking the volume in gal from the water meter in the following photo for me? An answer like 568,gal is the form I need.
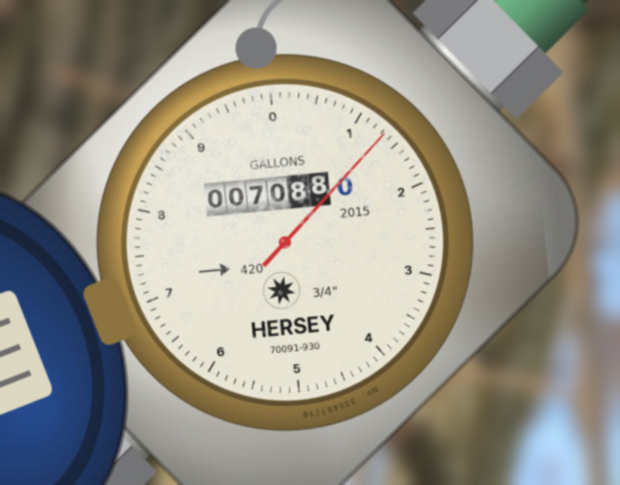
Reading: 70881.3,gal
